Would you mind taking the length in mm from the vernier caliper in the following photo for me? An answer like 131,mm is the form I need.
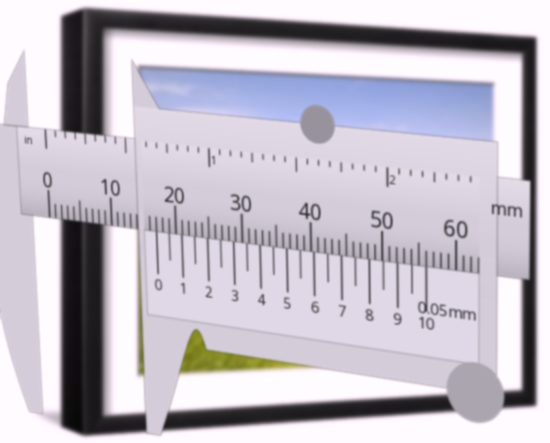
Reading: 17.0,mm
